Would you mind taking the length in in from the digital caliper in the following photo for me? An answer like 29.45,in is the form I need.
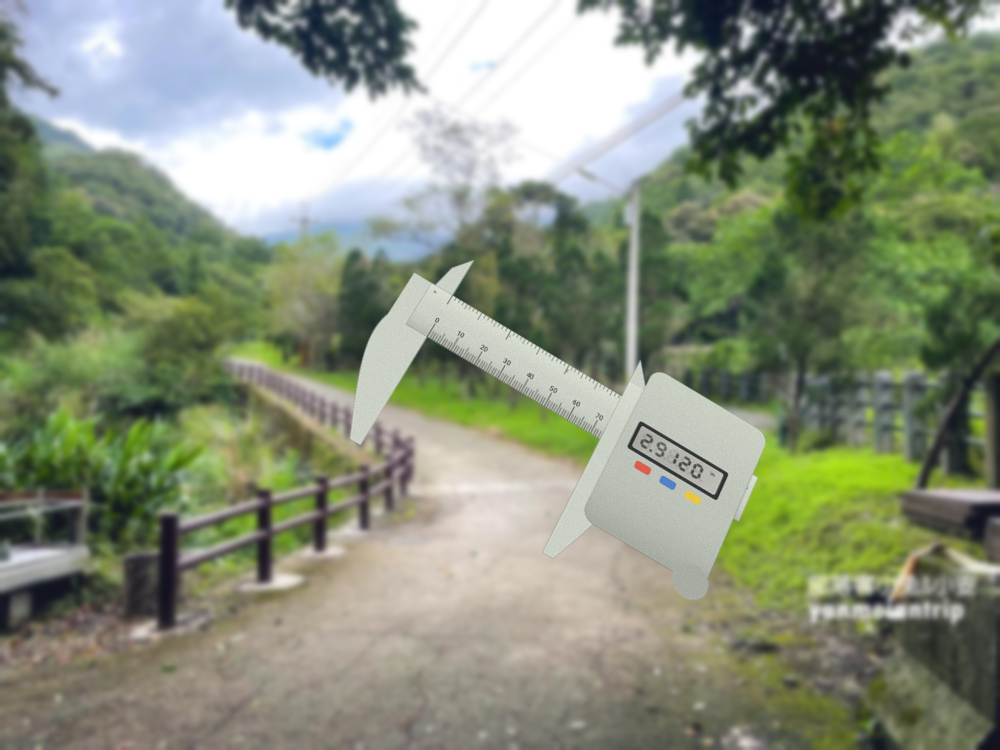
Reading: 2.9120,in
